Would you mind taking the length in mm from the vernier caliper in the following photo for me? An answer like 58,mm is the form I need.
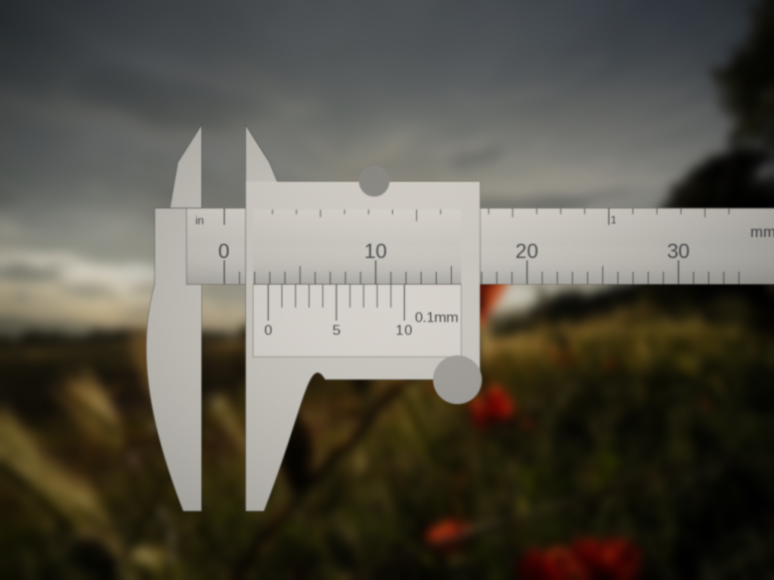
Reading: 2.9,mm
